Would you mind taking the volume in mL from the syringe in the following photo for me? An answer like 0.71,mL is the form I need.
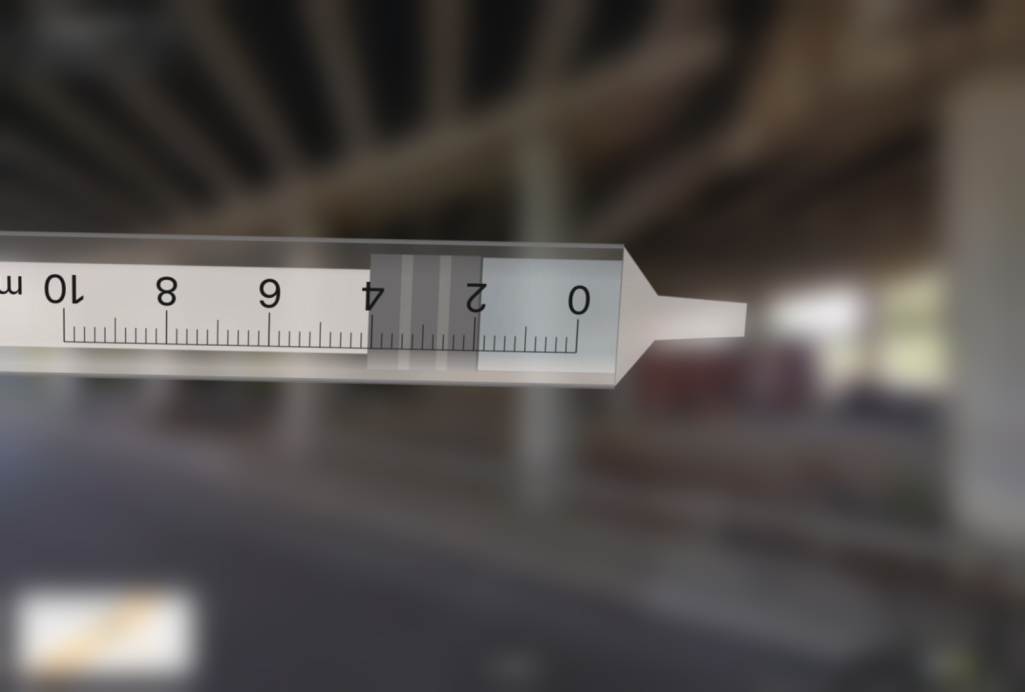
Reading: 1.9,mL
